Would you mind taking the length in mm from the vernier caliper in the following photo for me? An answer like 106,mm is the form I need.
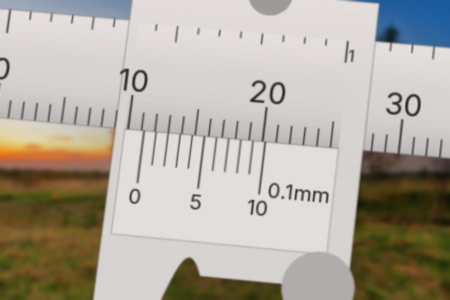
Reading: 11.2,mm
